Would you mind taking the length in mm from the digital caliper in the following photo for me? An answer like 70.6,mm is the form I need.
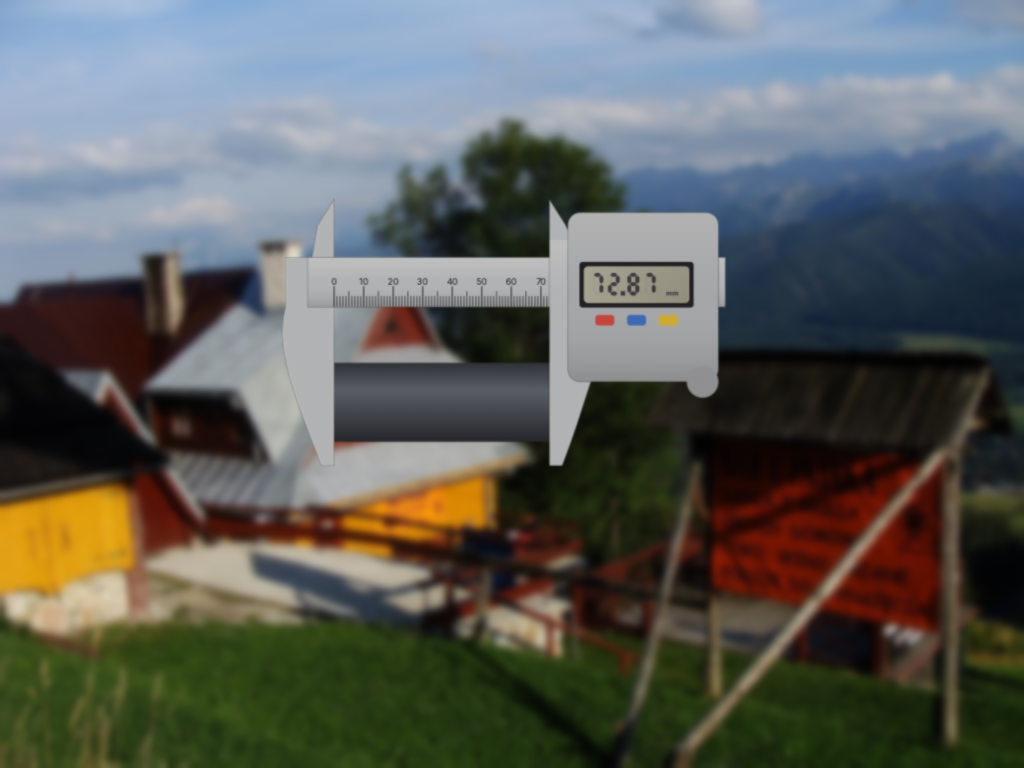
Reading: 72.87,mm
